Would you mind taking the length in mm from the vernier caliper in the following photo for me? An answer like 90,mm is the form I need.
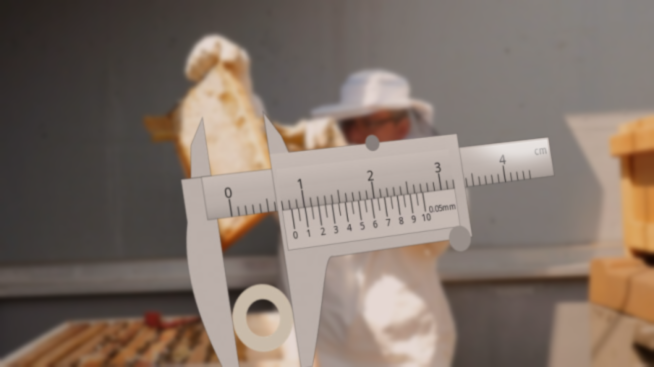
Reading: 8.2,mm
